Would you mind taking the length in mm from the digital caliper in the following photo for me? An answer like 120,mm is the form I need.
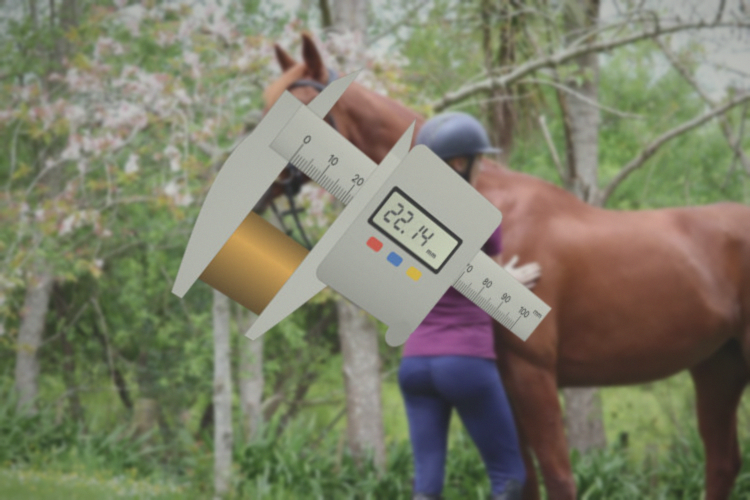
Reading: 22.14,mm
